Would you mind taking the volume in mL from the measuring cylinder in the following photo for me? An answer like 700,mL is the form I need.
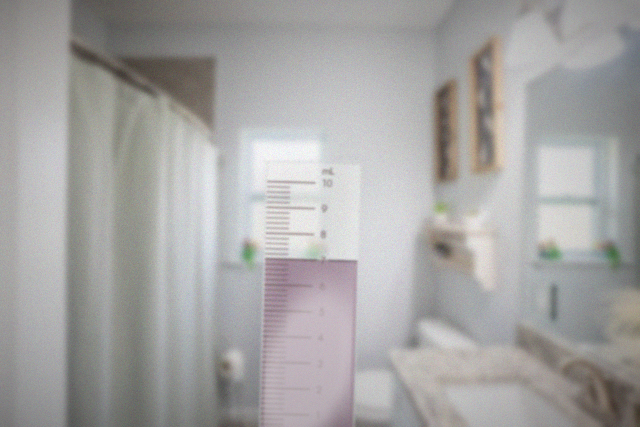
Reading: 7,mL
